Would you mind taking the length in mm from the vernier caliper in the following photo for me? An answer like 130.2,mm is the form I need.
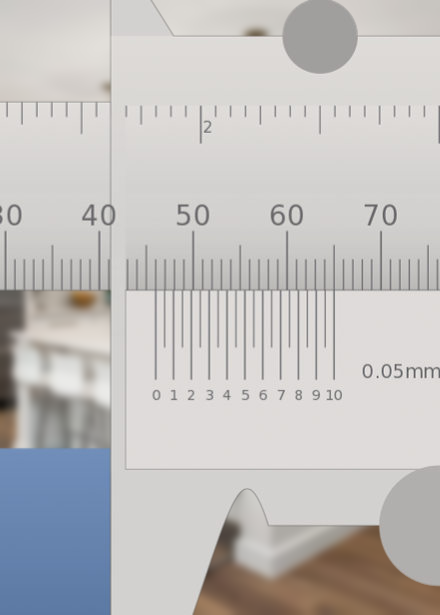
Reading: 46.0,mm
